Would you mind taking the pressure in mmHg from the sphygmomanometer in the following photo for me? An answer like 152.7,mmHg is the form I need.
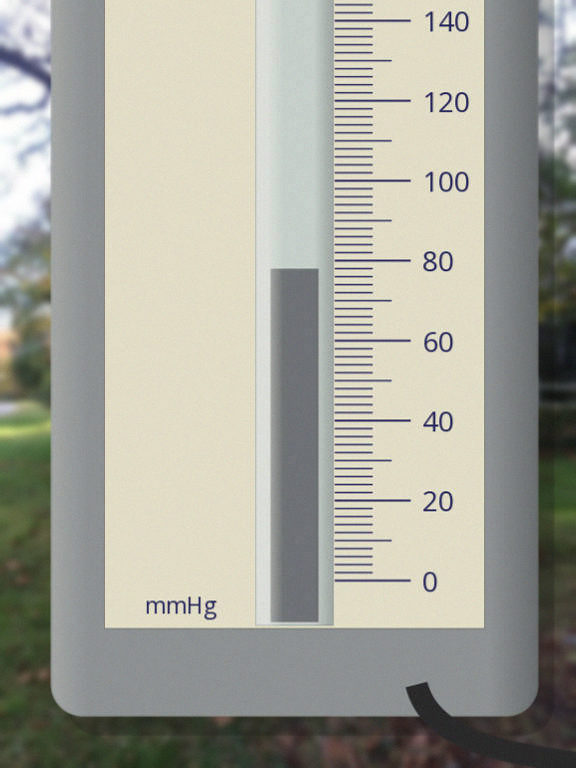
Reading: 78,mmHg
